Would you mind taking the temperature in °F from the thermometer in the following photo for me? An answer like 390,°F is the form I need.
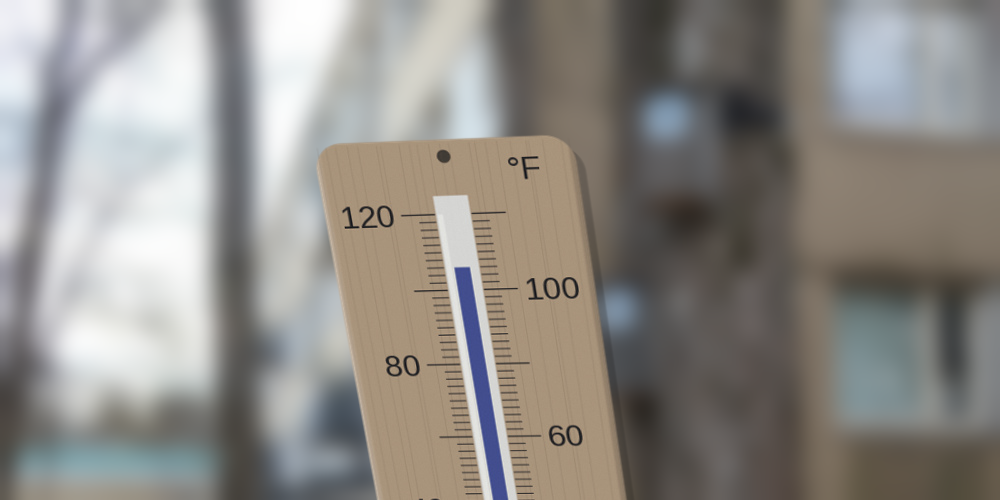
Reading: 106,°F
